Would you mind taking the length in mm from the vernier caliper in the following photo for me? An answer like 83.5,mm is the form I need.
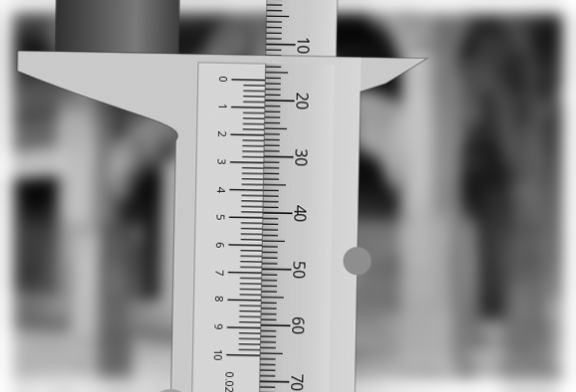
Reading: 16.4,mm
